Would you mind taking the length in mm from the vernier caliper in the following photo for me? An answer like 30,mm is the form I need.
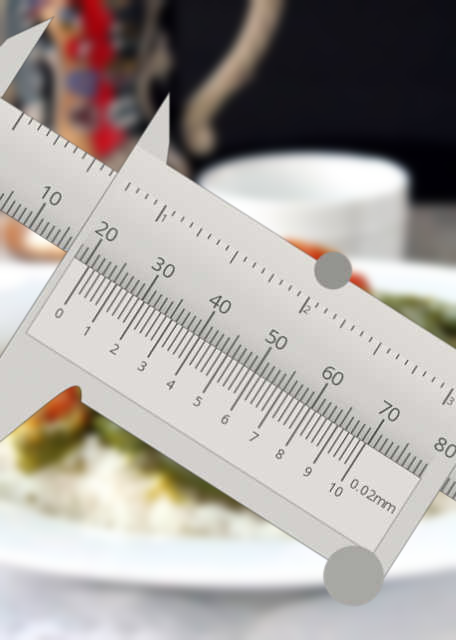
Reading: 20.6,mm
